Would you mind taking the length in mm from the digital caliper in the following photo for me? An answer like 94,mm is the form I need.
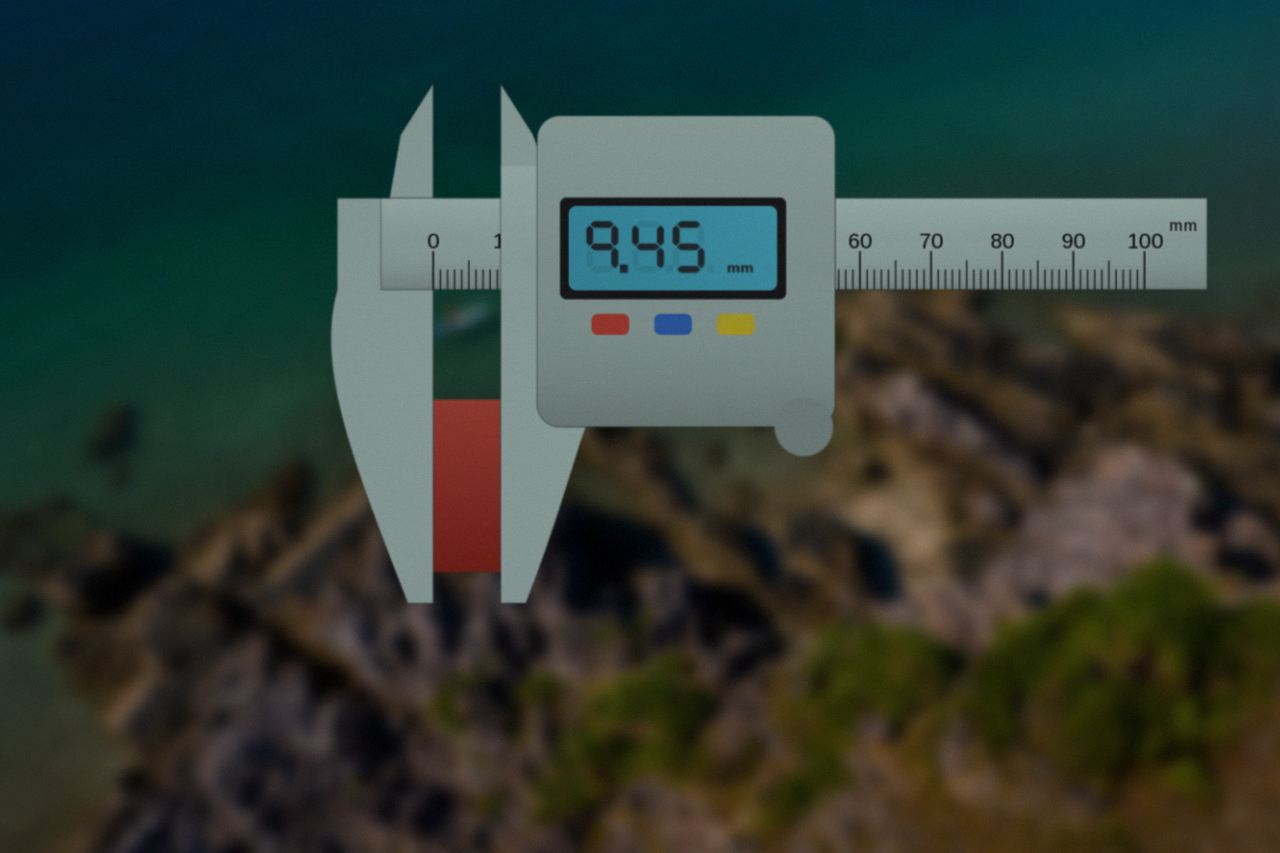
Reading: 9.45,mm
